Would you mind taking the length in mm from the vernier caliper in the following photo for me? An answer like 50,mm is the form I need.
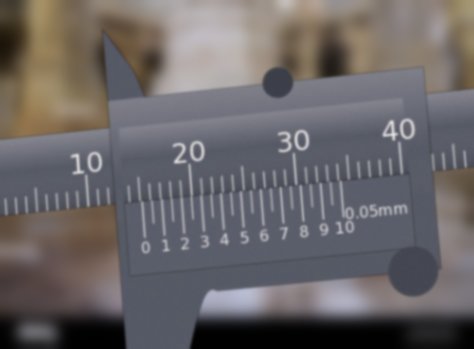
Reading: 15.2,mm
